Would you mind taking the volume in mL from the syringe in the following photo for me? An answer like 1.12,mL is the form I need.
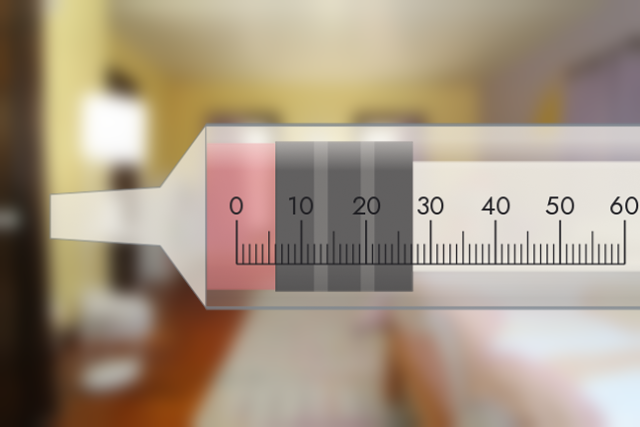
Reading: 6,mL
